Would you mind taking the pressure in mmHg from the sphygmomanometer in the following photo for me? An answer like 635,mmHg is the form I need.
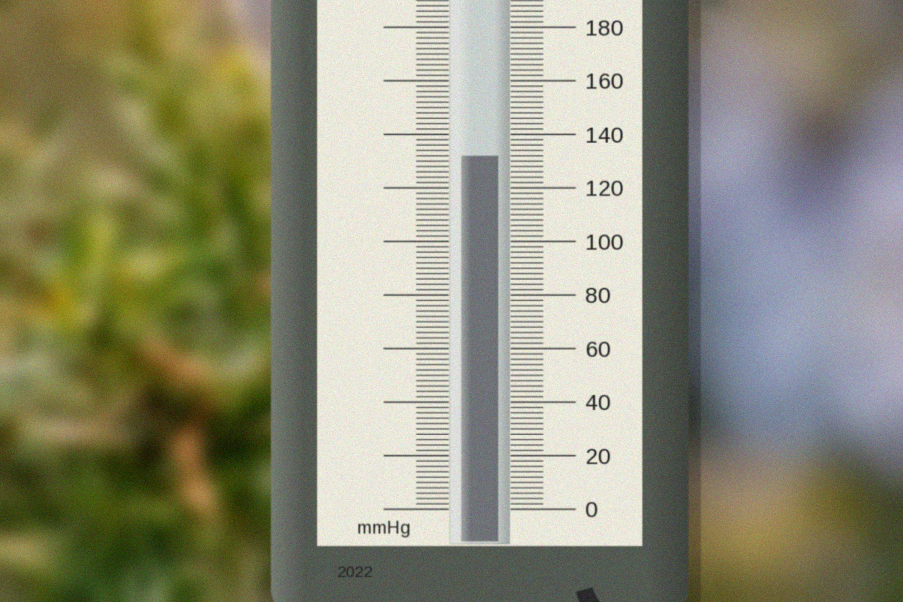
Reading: 132,mmHg
